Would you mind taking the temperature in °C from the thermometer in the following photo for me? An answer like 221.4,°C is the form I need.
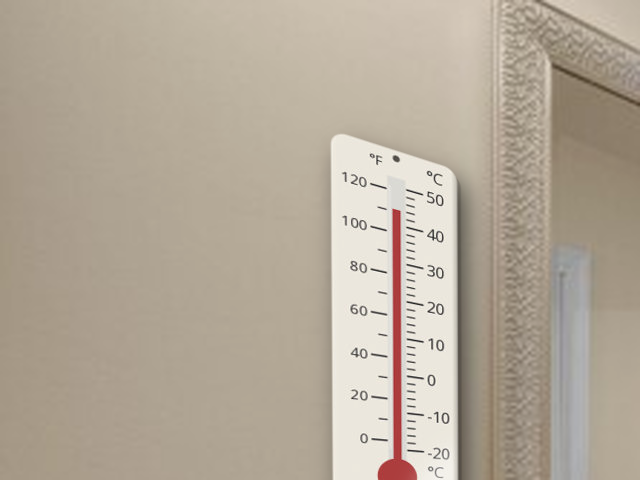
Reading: 44,°C
